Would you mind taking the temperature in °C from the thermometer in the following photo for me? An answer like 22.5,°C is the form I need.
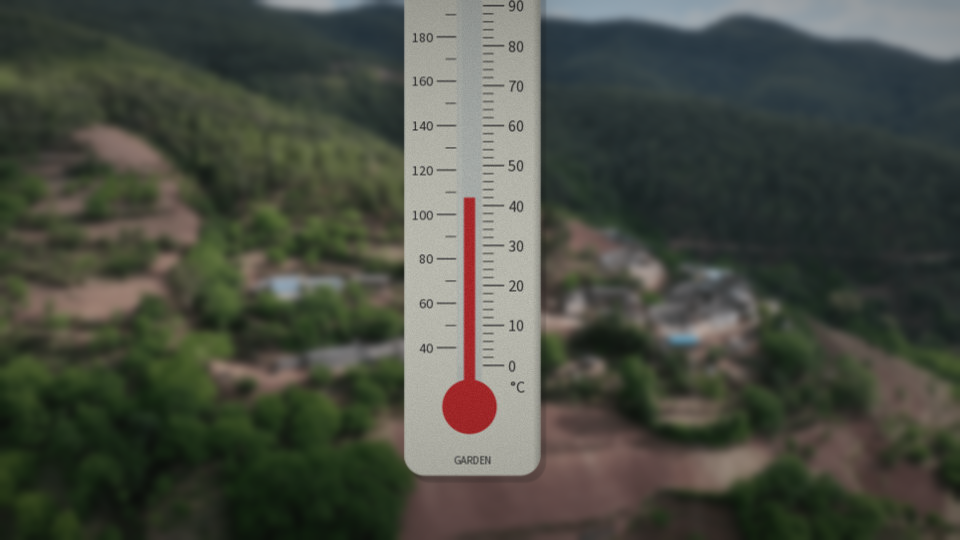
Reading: 42,°C
